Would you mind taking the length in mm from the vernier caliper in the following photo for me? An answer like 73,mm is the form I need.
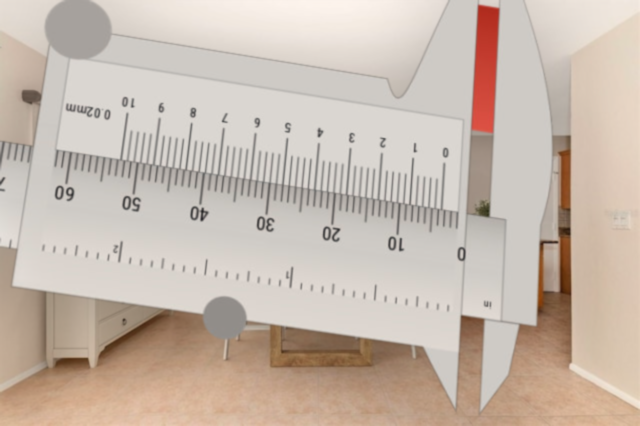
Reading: 3.5,mm
